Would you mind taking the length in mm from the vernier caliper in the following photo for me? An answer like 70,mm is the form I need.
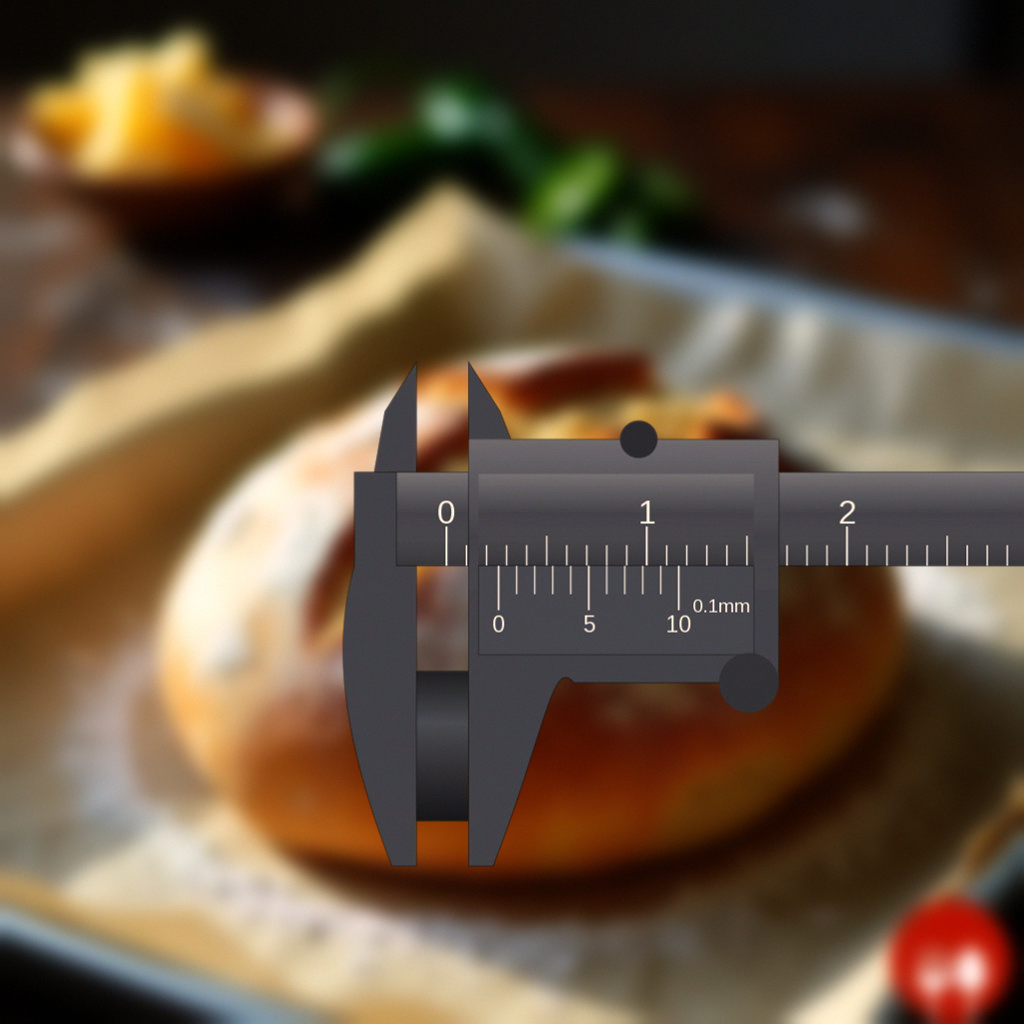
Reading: 2.6,mm
